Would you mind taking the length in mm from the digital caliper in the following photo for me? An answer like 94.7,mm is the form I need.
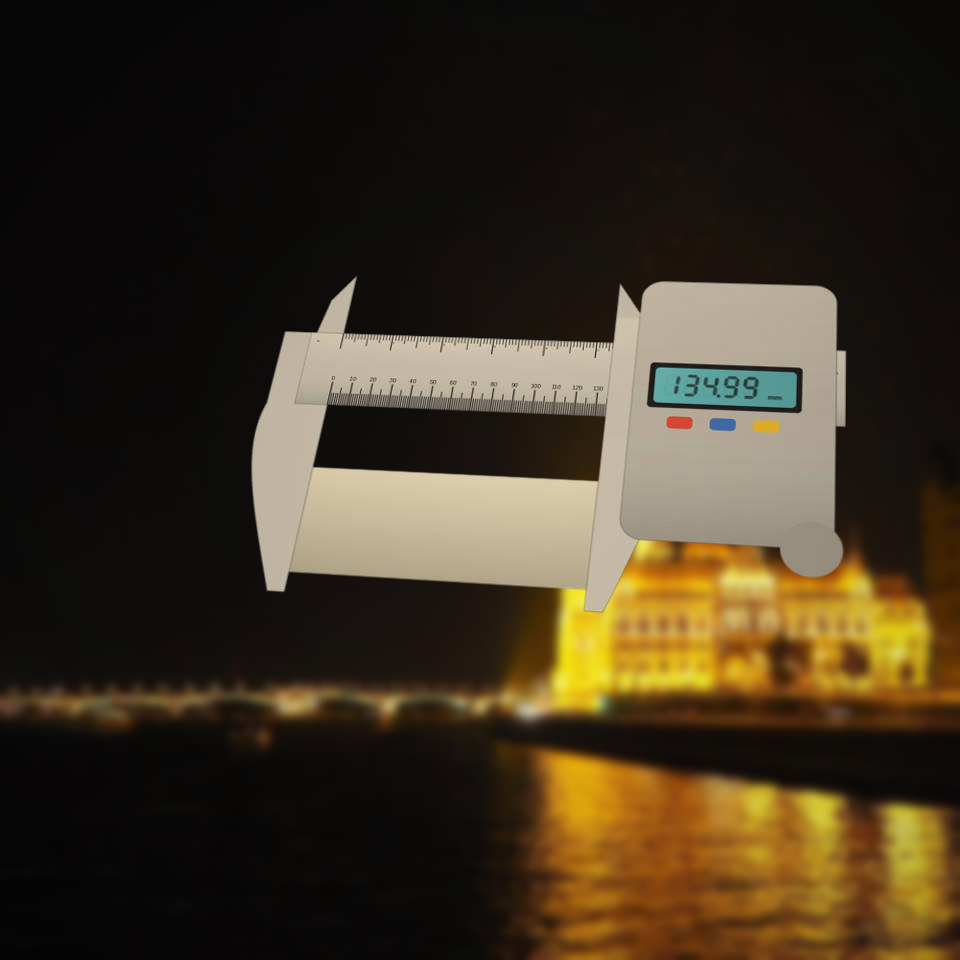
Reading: 134.99,mm
